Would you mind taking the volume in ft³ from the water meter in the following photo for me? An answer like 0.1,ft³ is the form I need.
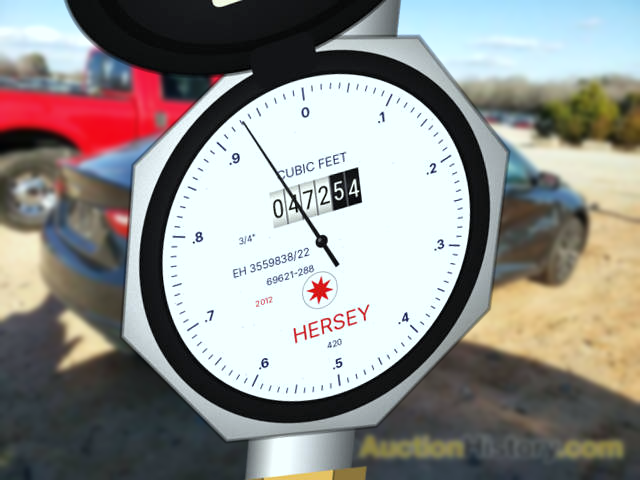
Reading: 47253.93,ft³
